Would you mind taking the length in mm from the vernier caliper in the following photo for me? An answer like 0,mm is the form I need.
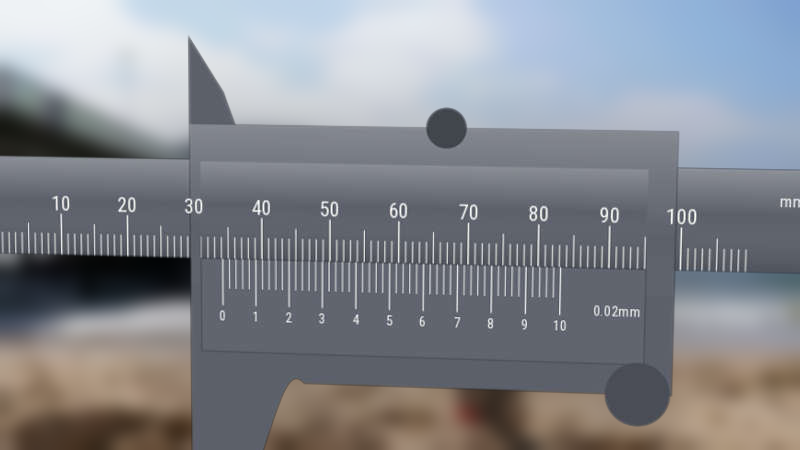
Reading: 34.2,mm
